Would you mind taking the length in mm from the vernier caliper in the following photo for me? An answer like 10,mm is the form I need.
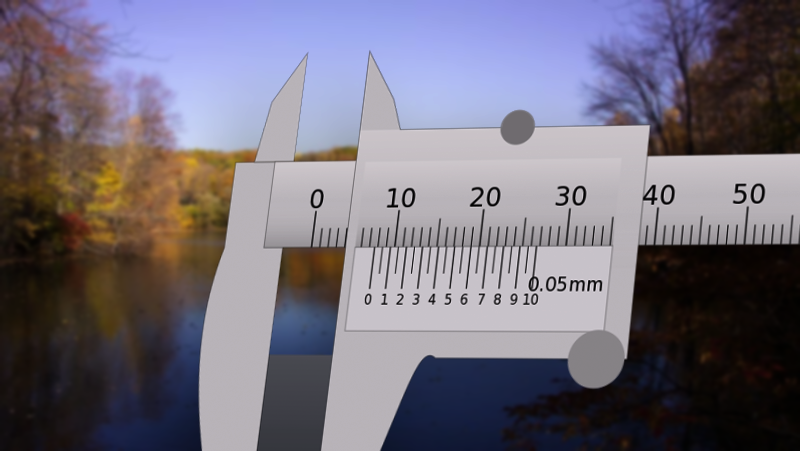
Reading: 7.6,mm
